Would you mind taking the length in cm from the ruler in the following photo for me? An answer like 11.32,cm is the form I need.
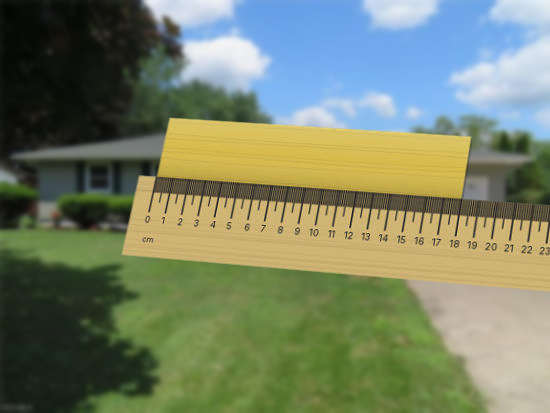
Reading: 18,cm
